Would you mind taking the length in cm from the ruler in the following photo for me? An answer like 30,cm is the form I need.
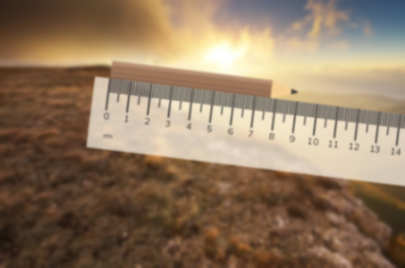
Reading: 9,cm
